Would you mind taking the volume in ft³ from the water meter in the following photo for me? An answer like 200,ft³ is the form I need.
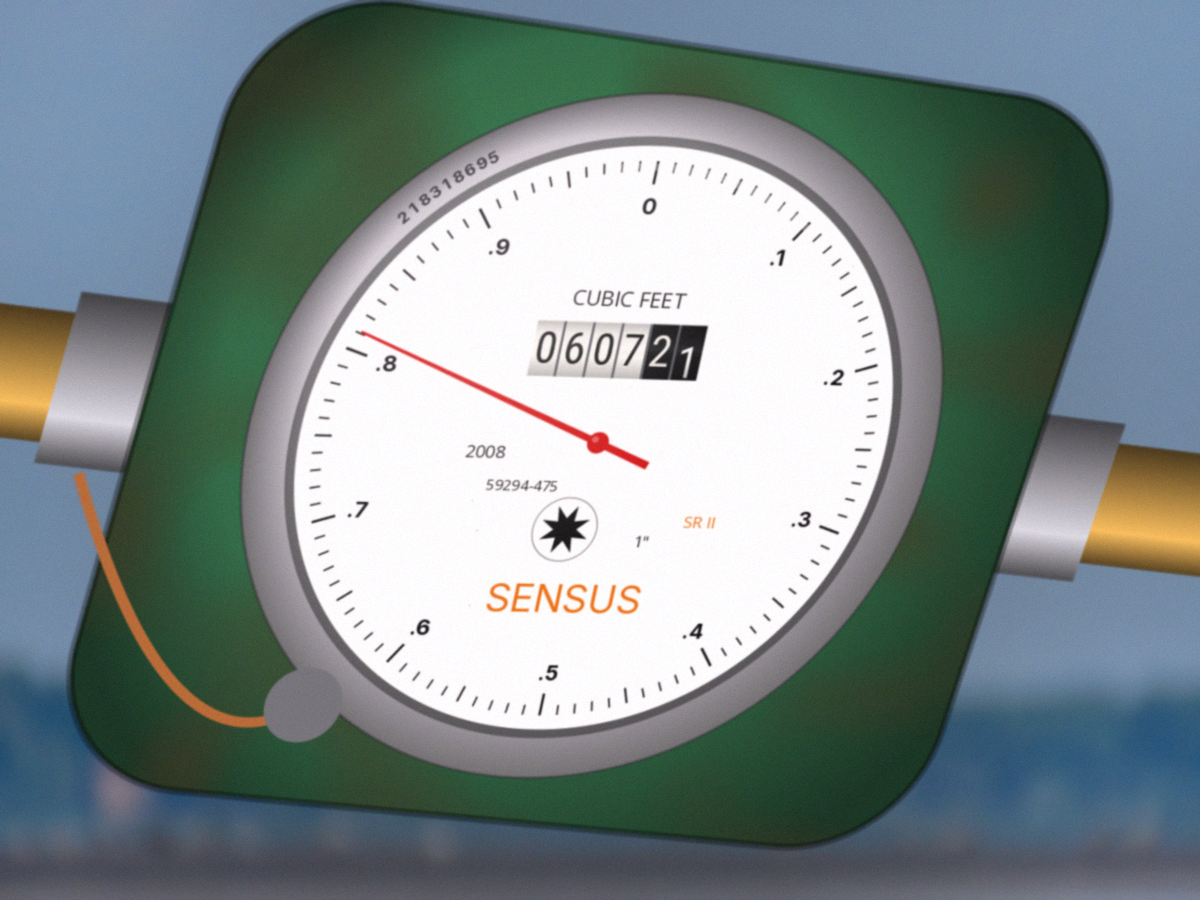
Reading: 60720.81,ft³
